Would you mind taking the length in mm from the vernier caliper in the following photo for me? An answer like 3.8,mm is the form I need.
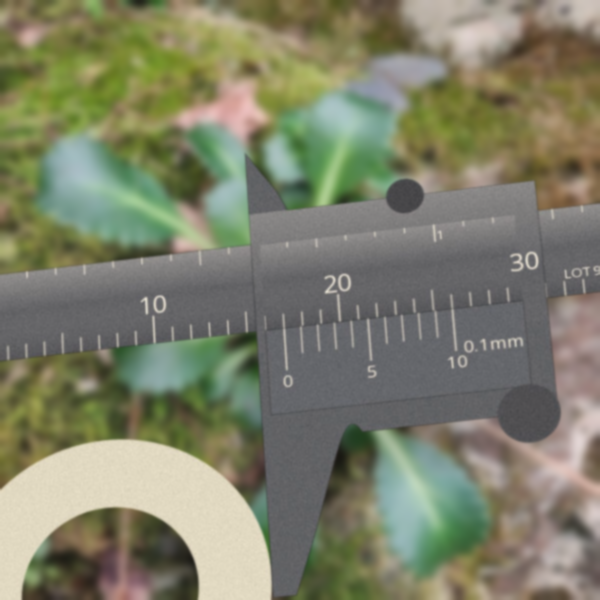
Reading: 17.0,mm
